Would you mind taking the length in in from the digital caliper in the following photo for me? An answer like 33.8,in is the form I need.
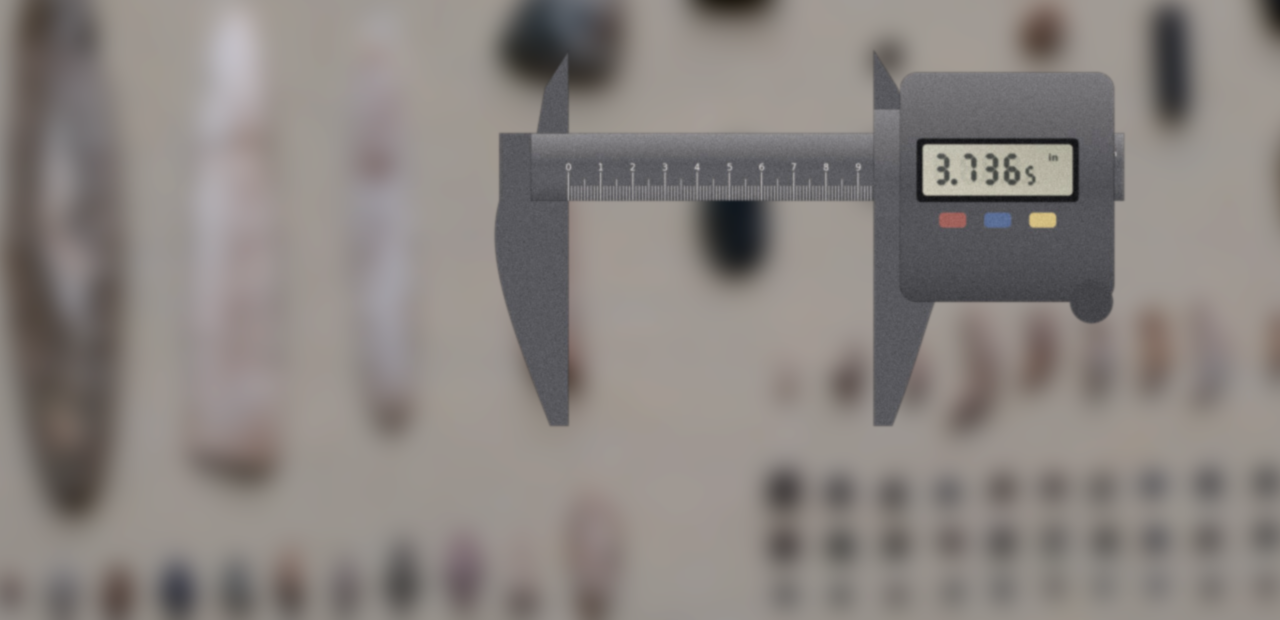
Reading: 3.7365,in
